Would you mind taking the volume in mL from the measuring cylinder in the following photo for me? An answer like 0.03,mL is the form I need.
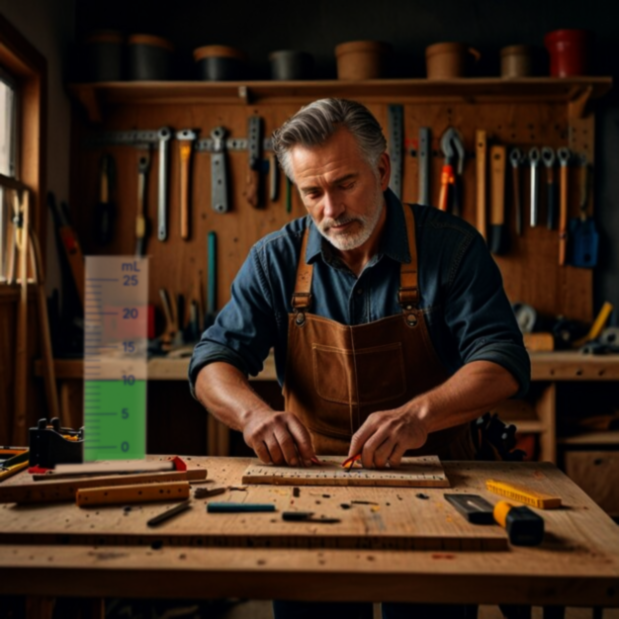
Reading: 10,mL
